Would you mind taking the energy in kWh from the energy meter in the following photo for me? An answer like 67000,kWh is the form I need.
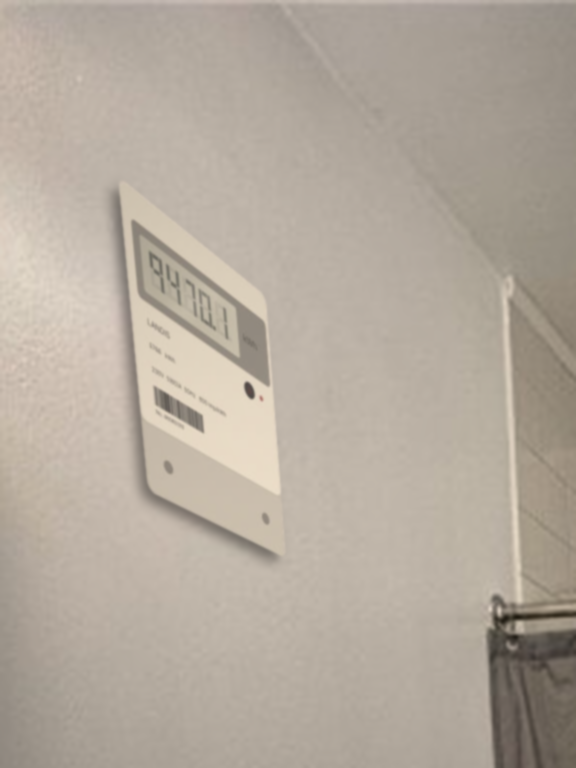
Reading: 9470.1,kWh
